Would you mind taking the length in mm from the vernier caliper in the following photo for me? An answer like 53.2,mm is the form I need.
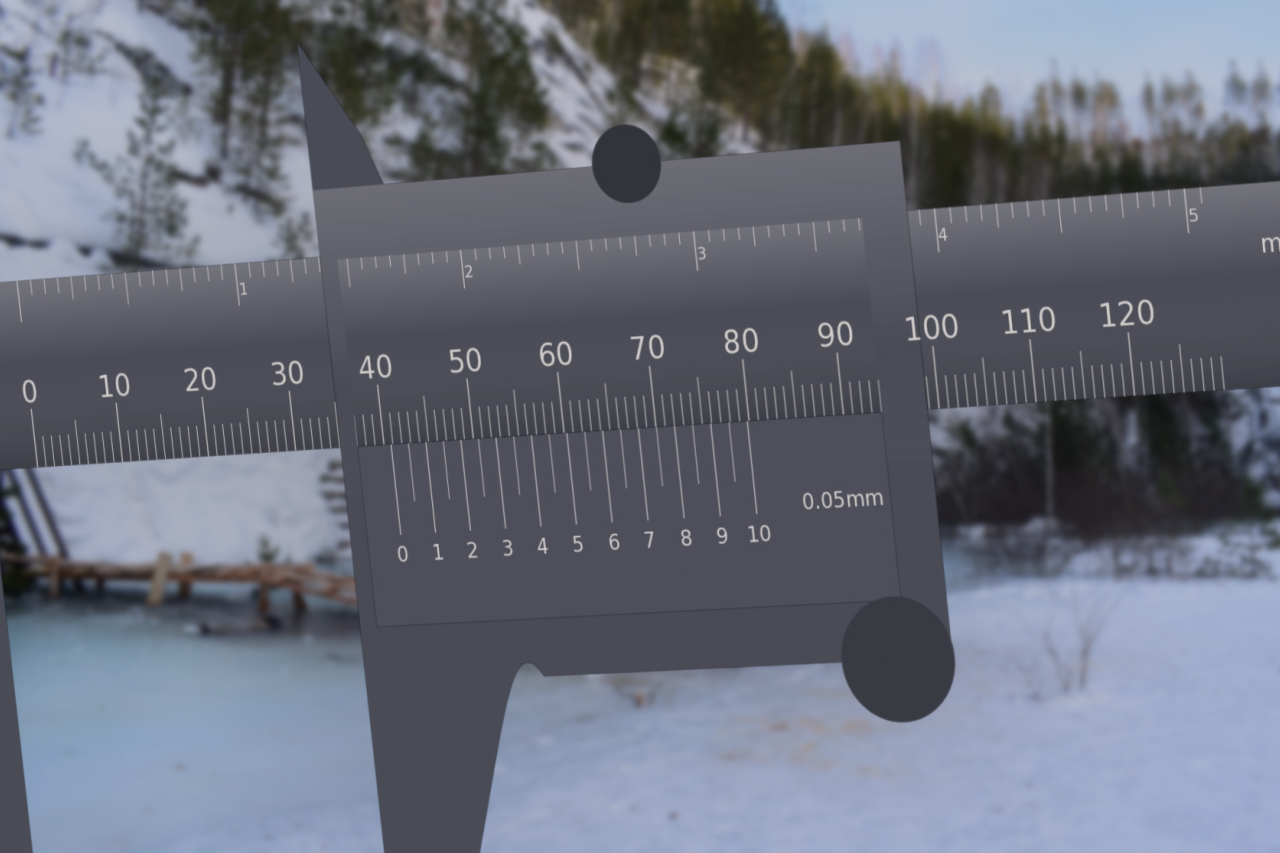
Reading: 40.8,mm
